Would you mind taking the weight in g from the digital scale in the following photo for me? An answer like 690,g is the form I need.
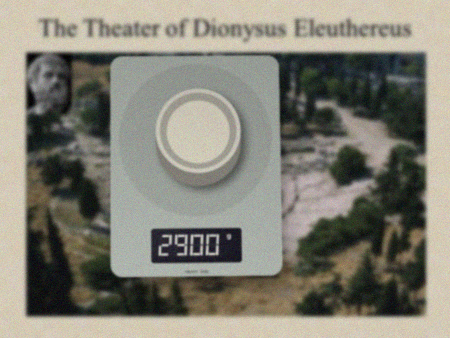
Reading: 2900,g
